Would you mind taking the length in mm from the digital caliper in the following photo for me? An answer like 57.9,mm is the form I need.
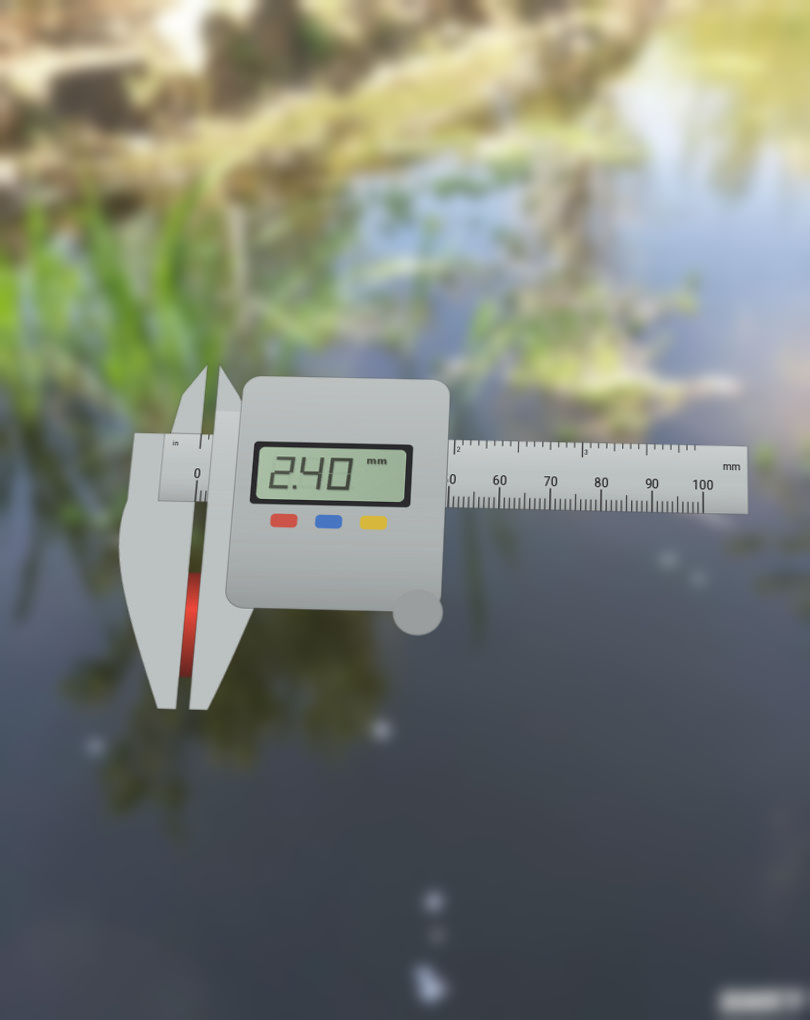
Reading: 2.40,mm
